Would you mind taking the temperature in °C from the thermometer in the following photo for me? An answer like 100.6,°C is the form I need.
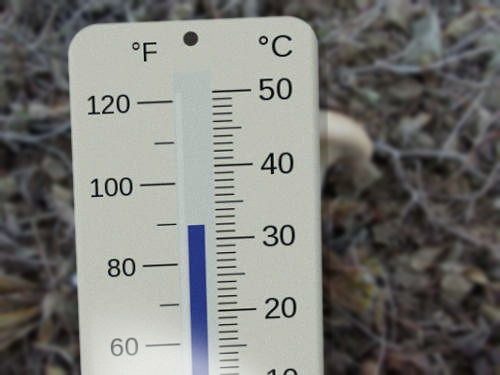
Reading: 32,°C
